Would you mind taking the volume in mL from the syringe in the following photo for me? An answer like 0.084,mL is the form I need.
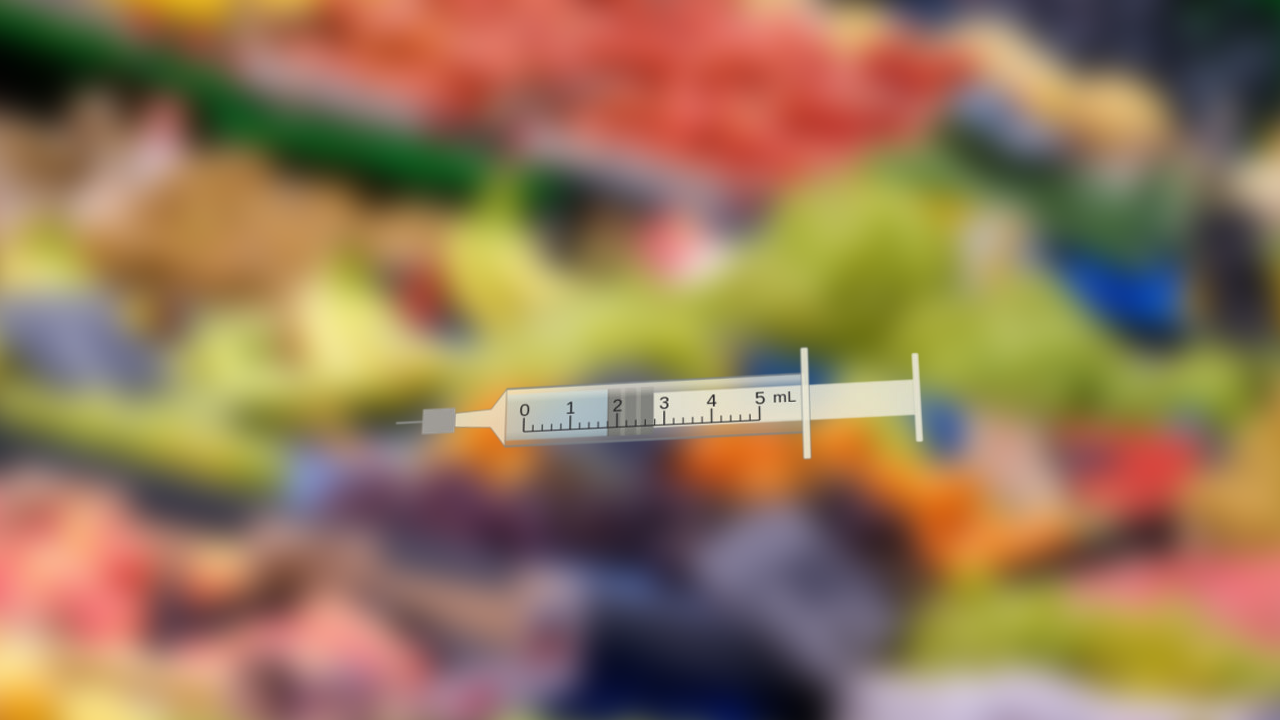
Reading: 1.8,mL
